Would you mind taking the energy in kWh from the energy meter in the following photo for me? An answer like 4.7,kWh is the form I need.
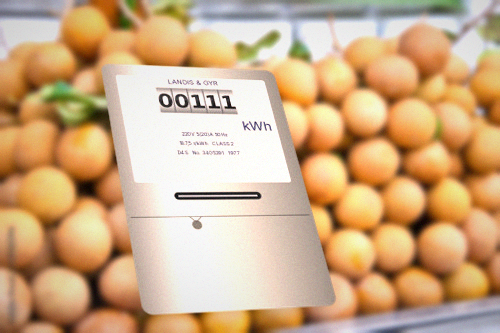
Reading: 111,kWh
